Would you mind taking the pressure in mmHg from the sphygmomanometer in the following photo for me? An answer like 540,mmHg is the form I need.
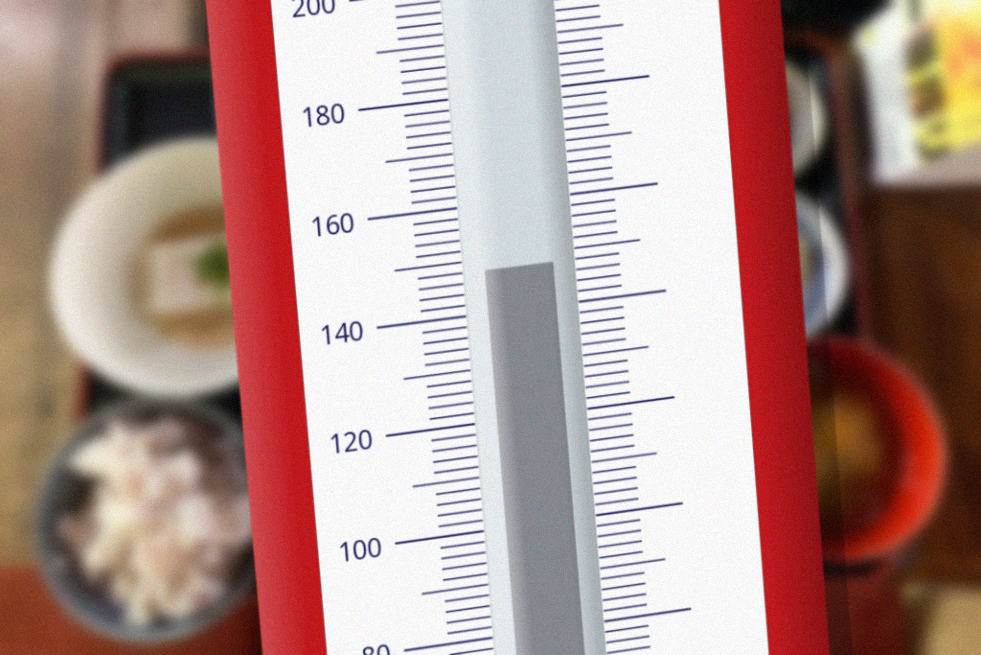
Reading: 148,mmHg
